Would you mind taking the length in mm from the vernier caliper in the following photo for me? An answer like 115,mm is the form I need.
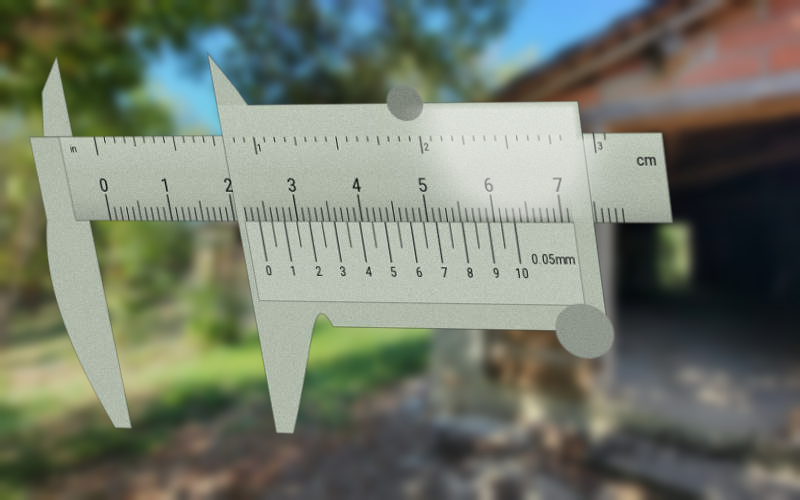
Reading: 24.0,mm
